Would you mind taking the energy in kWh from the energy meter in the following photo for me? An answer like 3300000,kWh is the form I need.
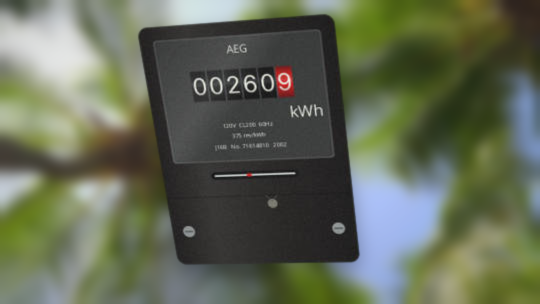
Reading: 260.9,kWh
